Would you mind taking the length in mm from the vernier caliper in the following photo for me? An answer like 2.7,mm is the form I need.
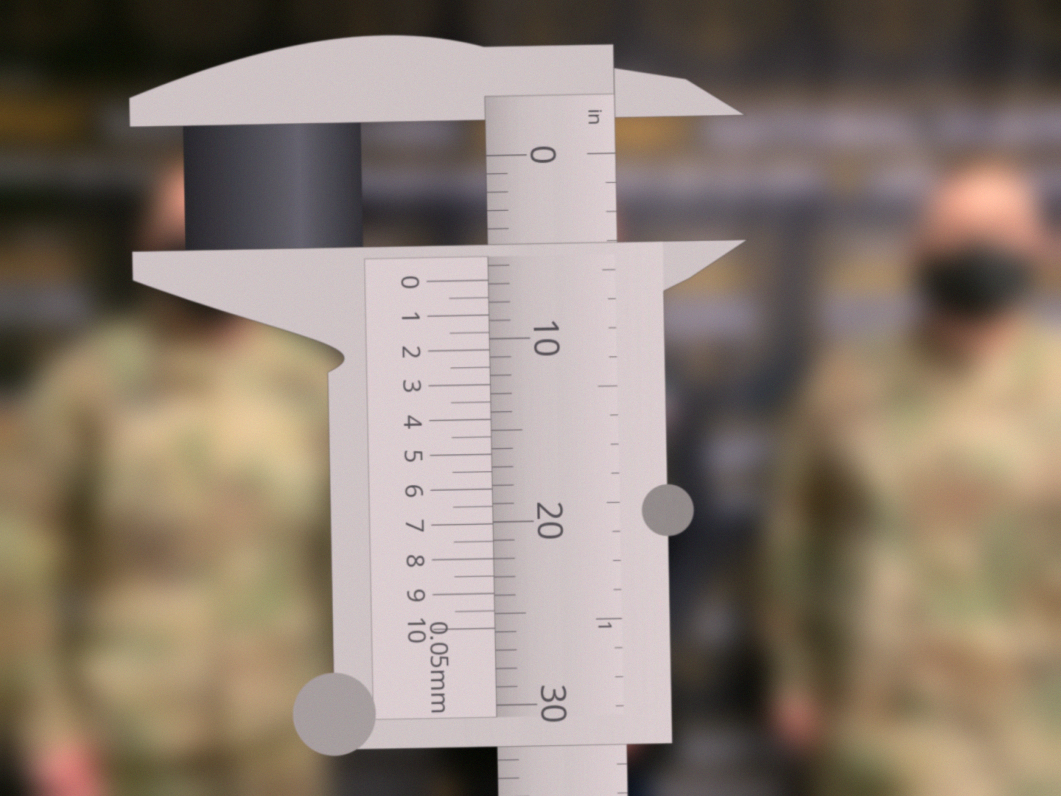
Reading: 6.8,mm
